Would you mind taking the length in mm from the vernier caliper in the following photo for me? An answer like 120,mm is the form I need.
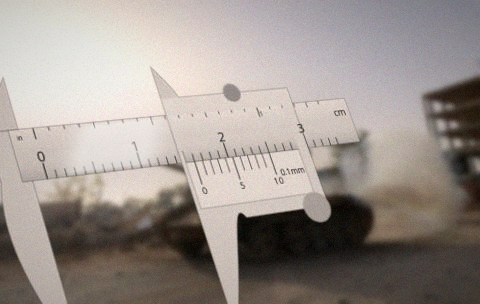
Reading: 16.0,mm
